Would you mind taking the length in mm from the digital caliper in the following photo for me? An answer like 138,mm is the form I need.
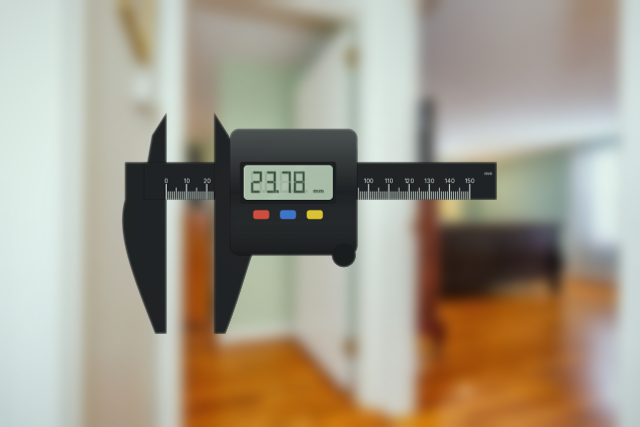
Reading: 23.78,mm
